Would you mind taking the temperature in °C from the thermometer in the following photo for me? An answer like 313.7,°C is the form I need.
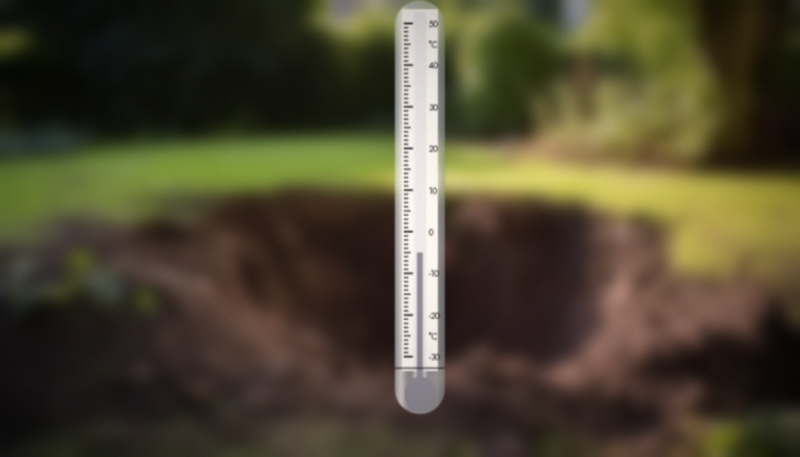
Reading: -5,°C
